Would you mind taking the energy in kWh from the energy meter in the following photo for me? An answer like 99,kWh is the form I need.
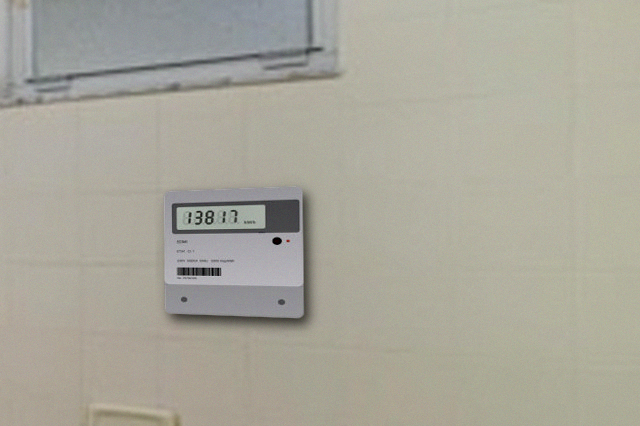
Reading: 13817,kWh
